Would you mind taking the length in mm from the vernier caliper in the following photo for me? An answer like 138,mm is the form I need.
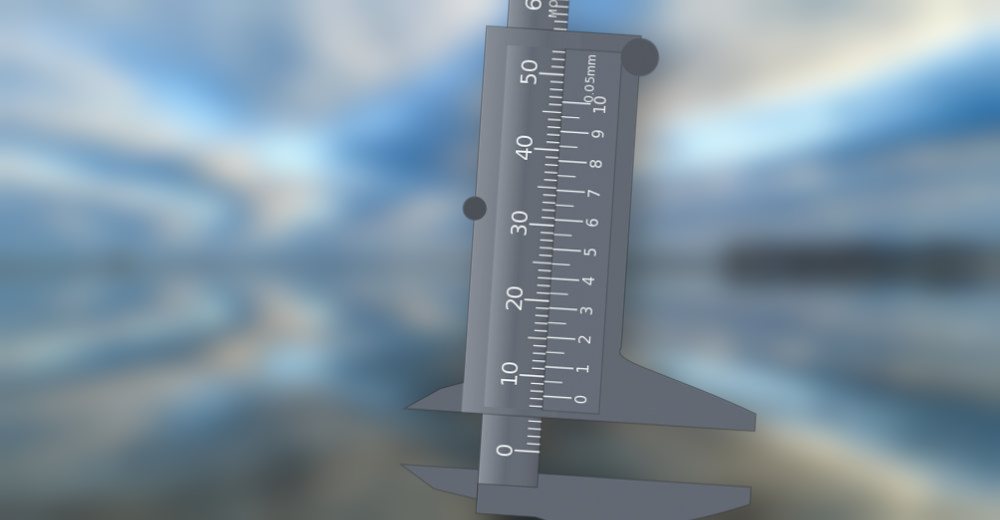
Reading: 7.4,mm
